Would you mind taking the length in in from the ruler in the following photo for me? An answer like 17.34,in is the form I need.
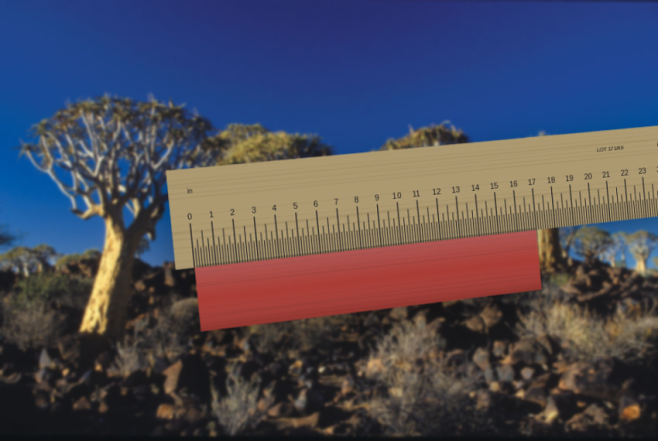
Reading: 17,in
